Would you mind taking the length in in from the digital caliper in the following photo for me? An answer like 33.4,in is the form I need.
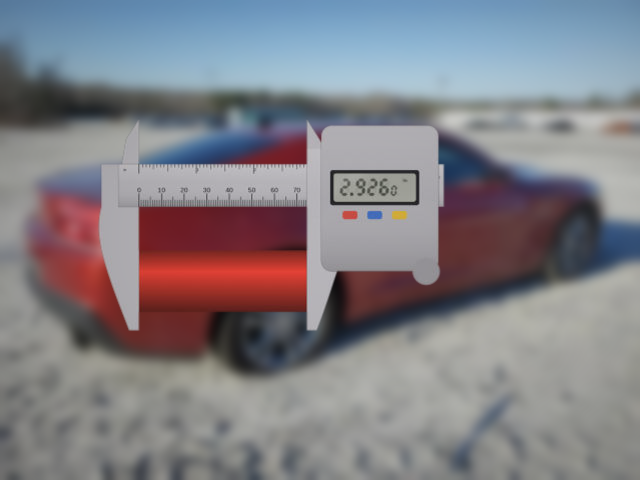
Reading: 2.9260,in
